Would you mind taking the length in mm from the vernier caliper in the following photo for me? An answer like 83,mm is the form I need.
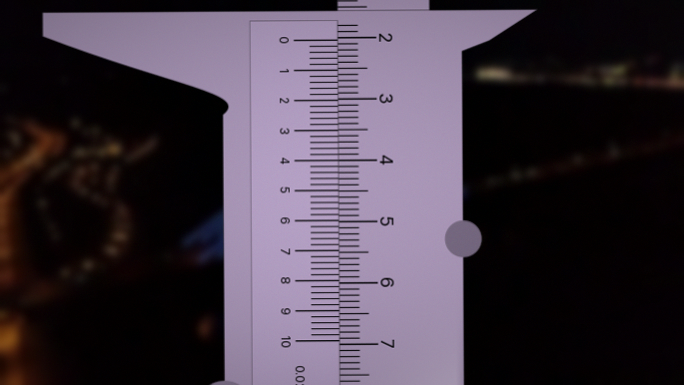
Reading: 20.4,mm
